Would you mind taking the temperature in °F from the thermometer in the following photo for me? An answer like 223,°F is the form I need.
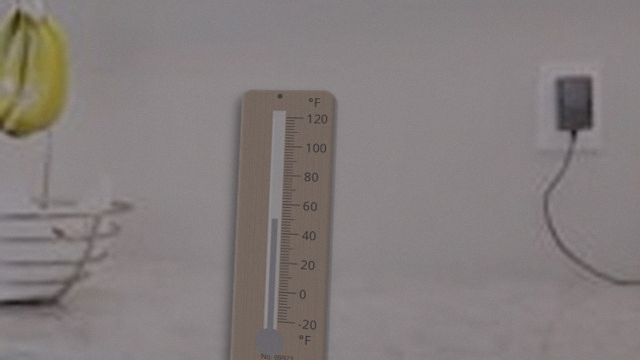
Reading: 50,°F
